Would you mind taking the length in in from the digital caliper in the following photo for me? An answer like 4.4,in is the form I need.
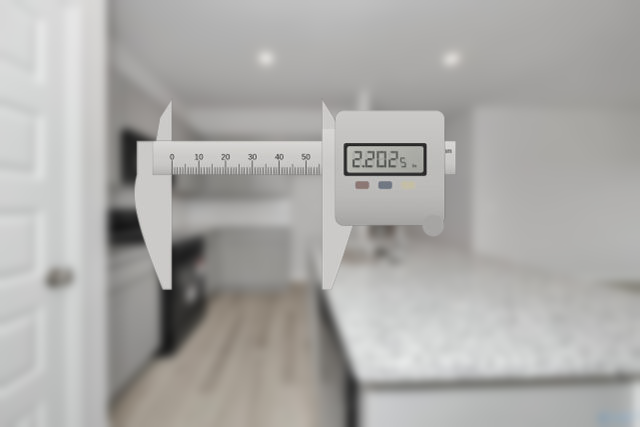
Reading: 2.2025,in
